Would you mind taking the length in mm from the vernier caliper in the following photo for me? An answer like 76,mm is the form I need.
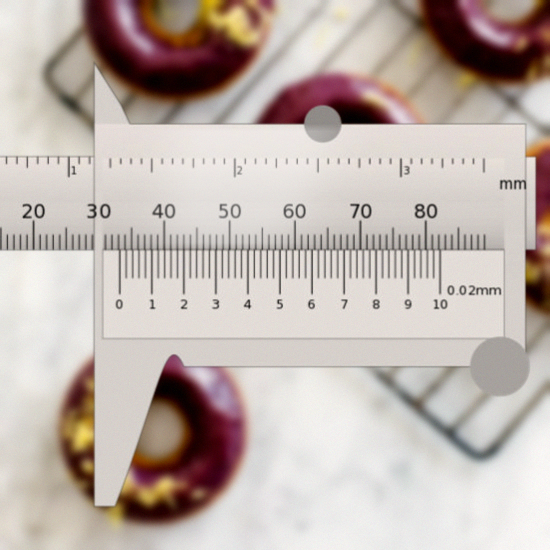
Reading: 33.2,mm
